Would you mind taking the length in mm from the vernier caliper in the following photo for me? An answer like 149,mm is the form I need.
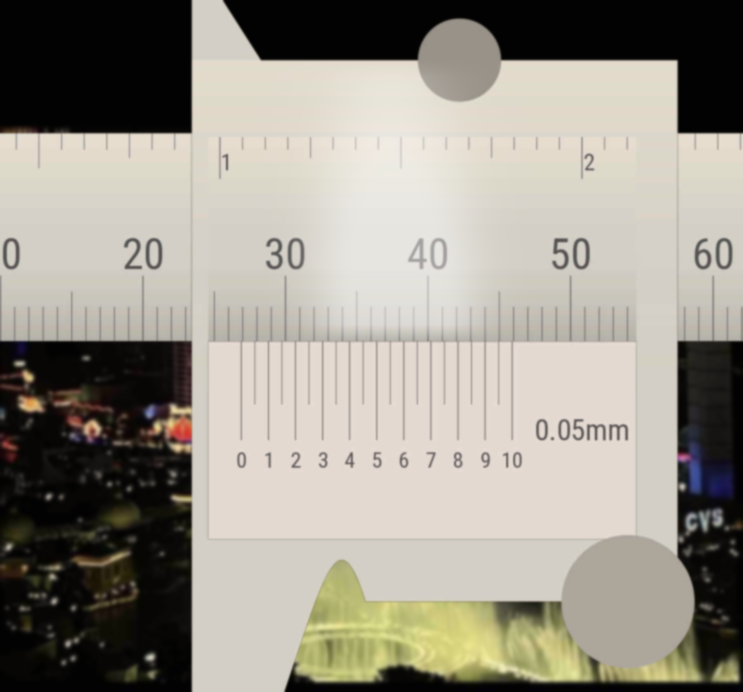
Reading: 26.9,mm
